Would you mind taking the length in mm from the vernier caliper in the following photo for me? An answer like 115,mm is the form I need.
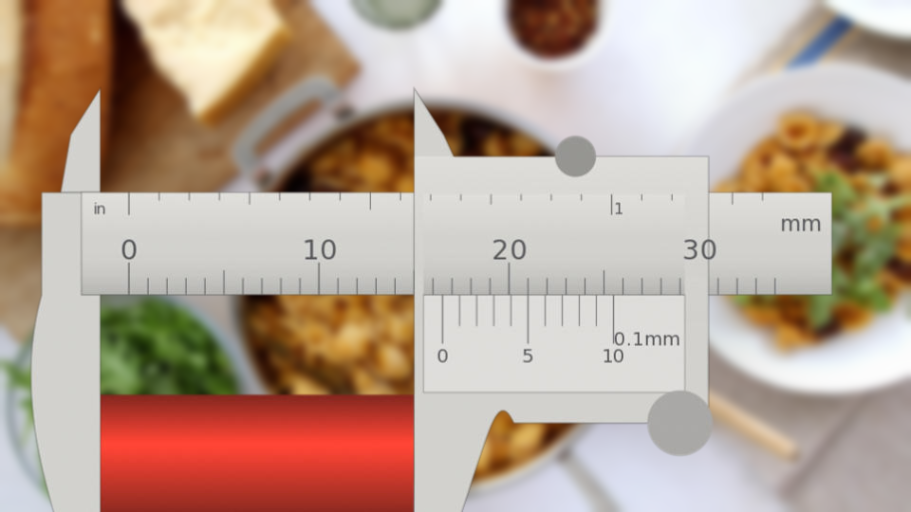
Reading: 16.5,mm
